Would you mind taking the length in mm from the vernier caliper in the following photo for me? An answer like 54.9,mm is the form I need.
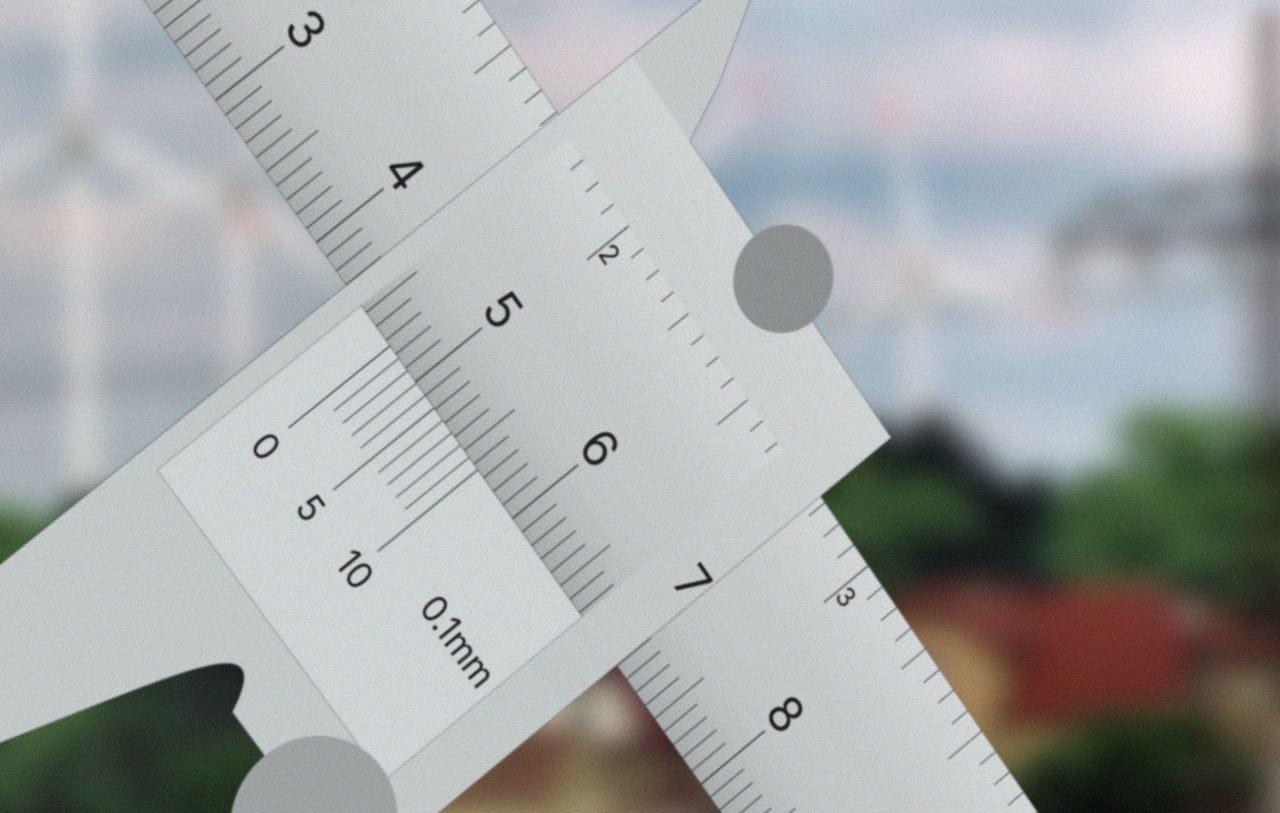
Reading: 47.4,mm
